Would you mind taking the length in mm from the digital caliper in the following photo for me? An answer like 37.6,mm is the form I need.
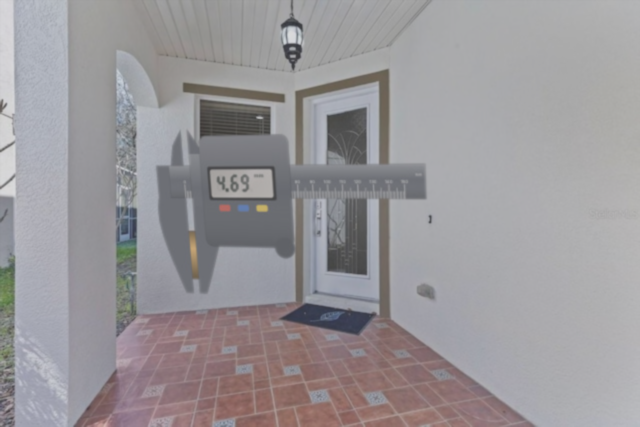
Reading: 4.69,mm
